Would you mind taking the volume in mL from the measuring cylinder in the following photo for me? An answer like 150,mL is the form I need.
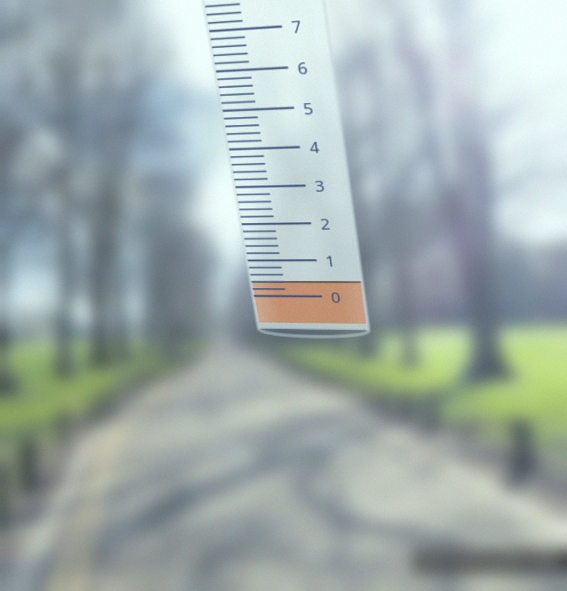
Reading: 0.4,mL
